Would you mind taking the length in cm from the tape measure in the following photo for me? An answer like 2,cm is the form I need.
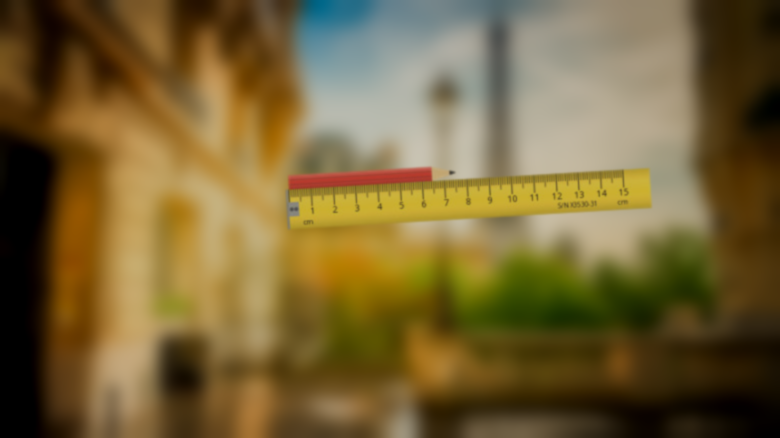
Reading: 7.5,cm
